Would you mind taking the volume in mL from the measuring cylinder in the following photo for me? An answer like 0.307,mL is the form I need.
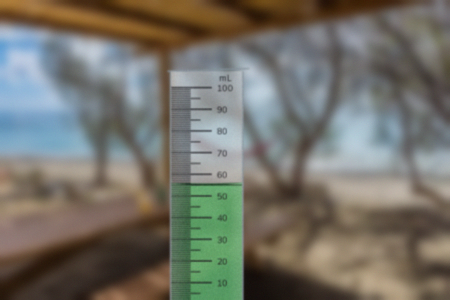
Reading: 55,mL
